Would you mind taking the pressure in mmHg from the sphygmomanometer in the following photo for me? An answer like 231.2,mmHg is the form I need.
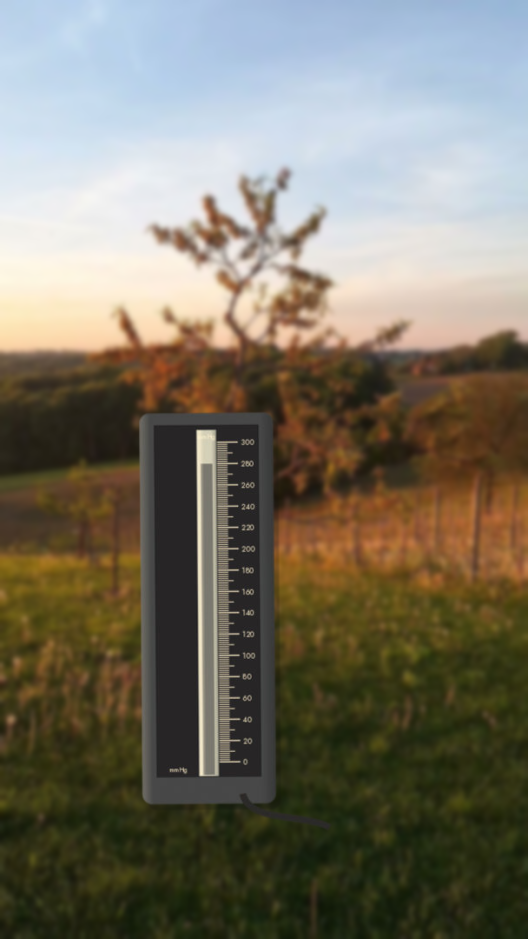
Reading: 280,mmHg
